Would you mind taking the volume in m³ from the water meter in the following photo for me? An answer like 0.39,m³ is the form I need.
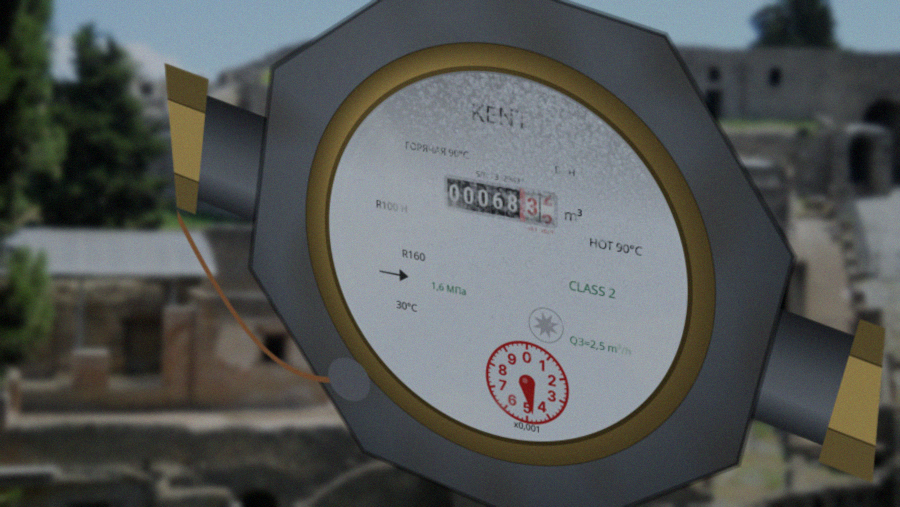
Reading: 68.324,m³
